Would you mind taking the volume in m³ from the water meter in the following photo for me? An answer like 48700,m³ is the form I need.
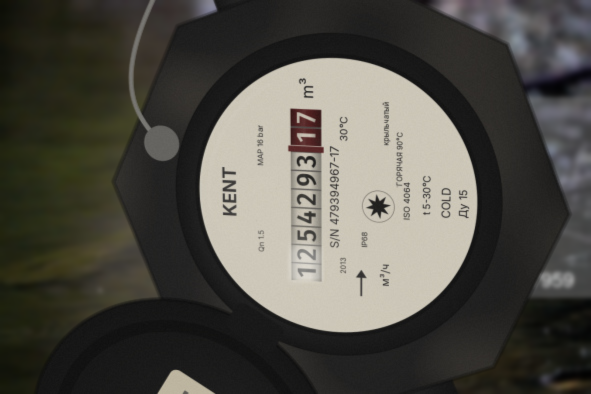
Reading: 1254293.17,m³
